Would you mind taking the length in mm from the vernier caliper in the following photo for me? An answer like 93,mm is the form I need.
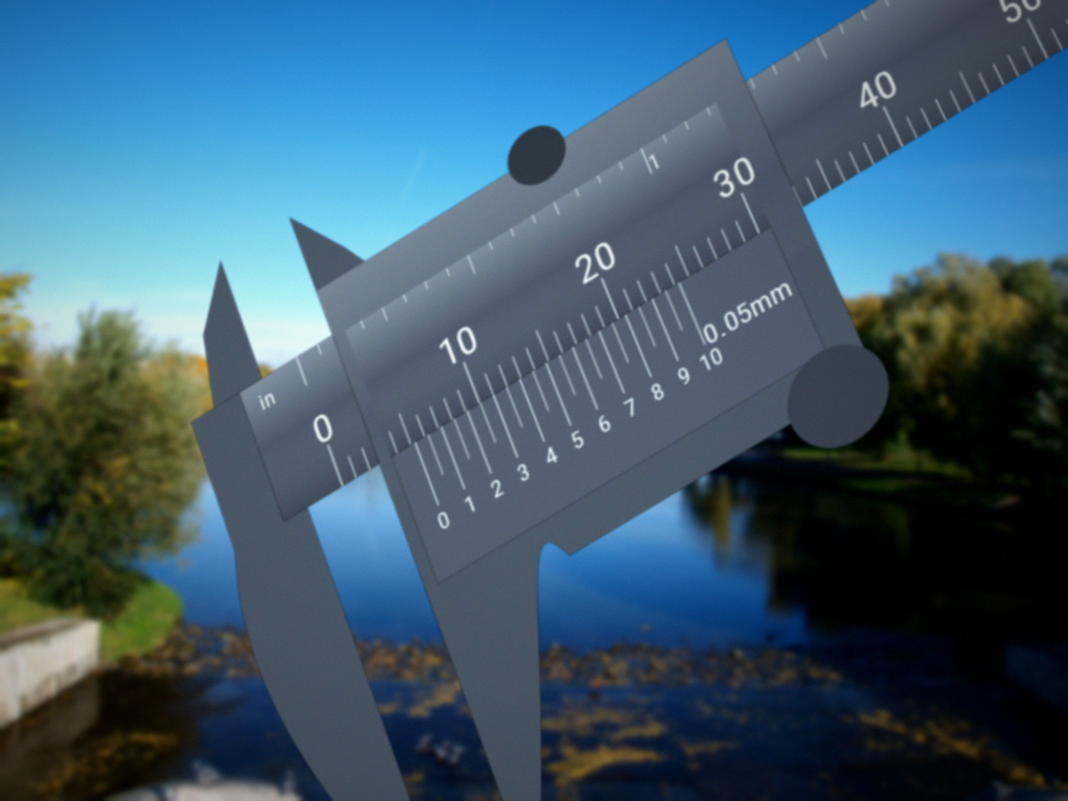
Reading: 5.3,mm
